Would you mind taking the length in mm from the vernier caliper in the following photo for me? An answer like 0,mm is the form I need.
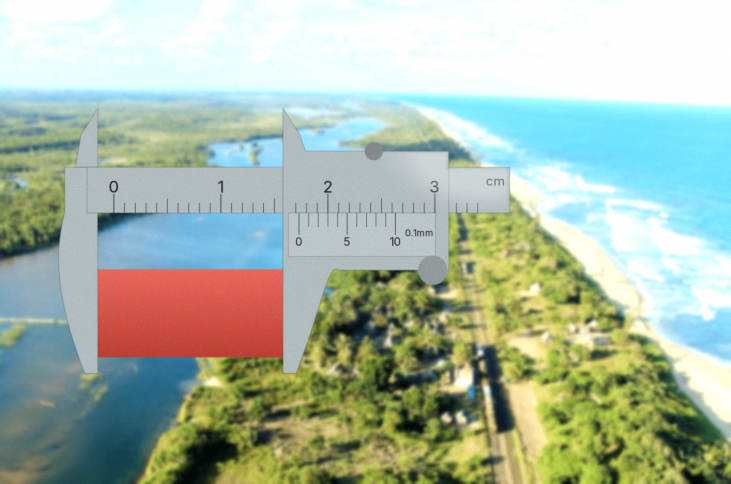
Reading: 17.3,mm
